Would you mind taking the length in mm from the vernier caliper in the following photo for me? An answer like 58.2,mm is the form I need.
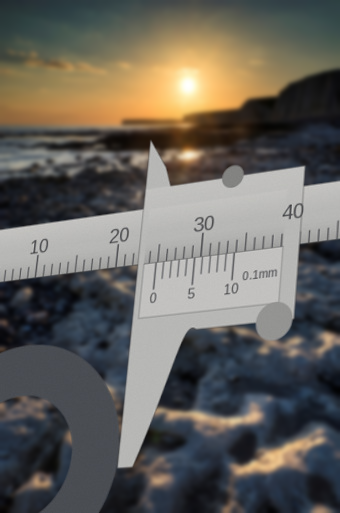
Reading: 24.8,mm
